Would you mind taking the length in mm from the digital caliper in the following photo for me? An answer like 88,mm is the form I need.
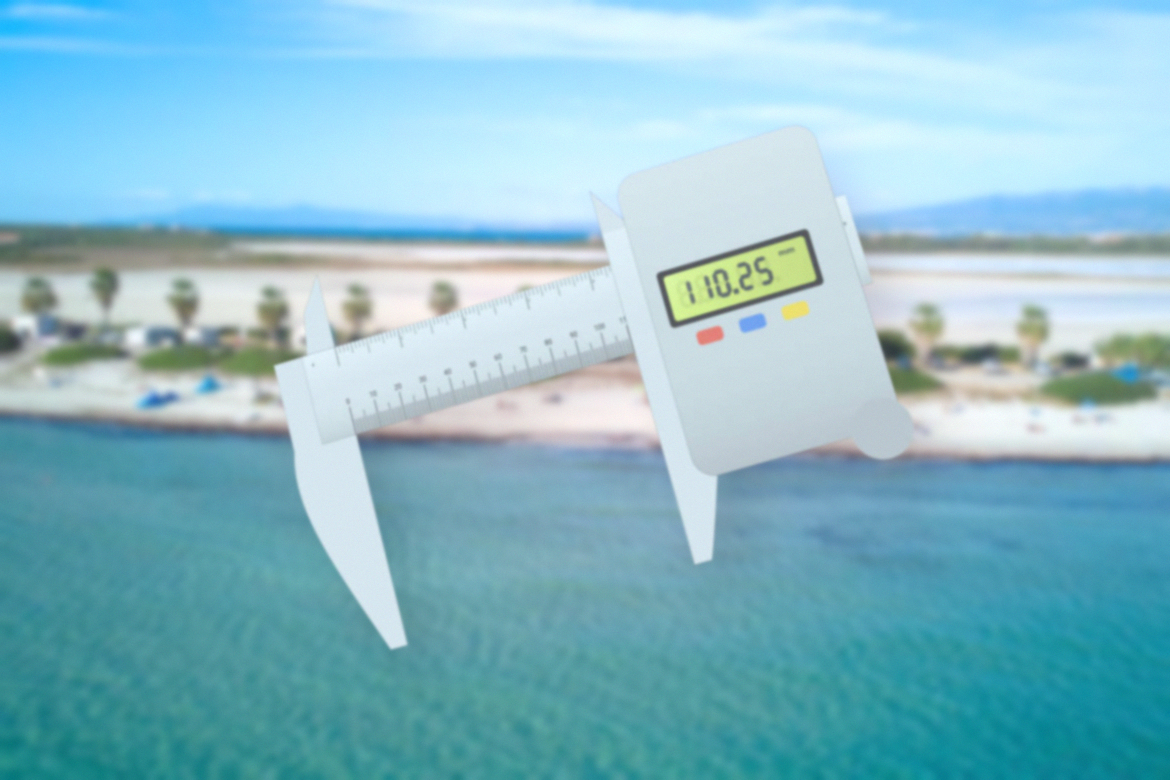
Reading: 110.25,mm
